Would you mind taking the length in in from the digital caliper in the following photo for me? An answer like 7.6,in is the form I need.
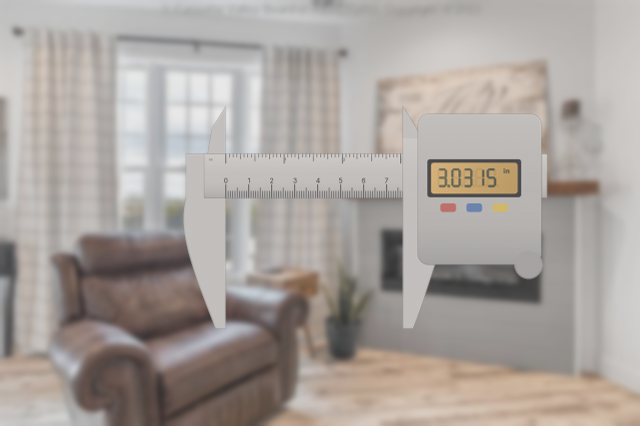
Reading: 3.0315,in
